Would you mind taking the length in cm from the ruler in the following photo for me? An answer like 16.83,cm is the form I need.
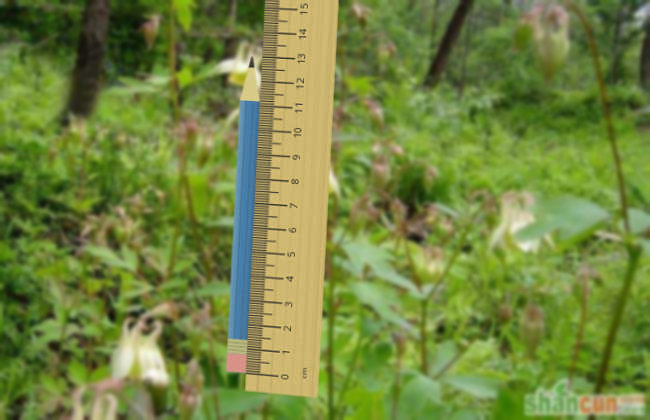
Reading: 13,cm
